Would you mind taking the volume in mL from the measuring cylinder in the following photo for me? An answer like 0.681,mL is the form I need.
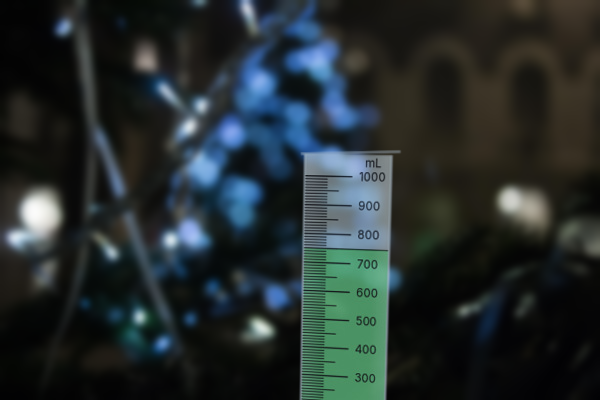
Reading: 750,mL
